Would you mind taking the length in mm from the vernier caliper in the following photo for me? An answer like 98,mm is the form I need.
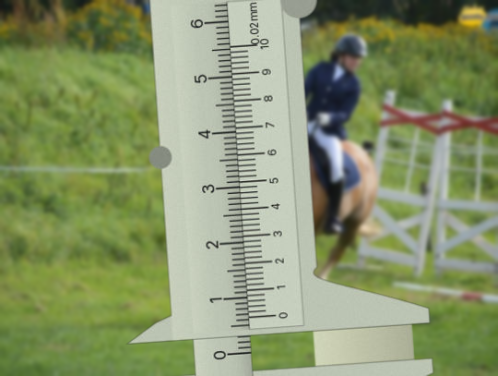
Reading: 6.4,mm
